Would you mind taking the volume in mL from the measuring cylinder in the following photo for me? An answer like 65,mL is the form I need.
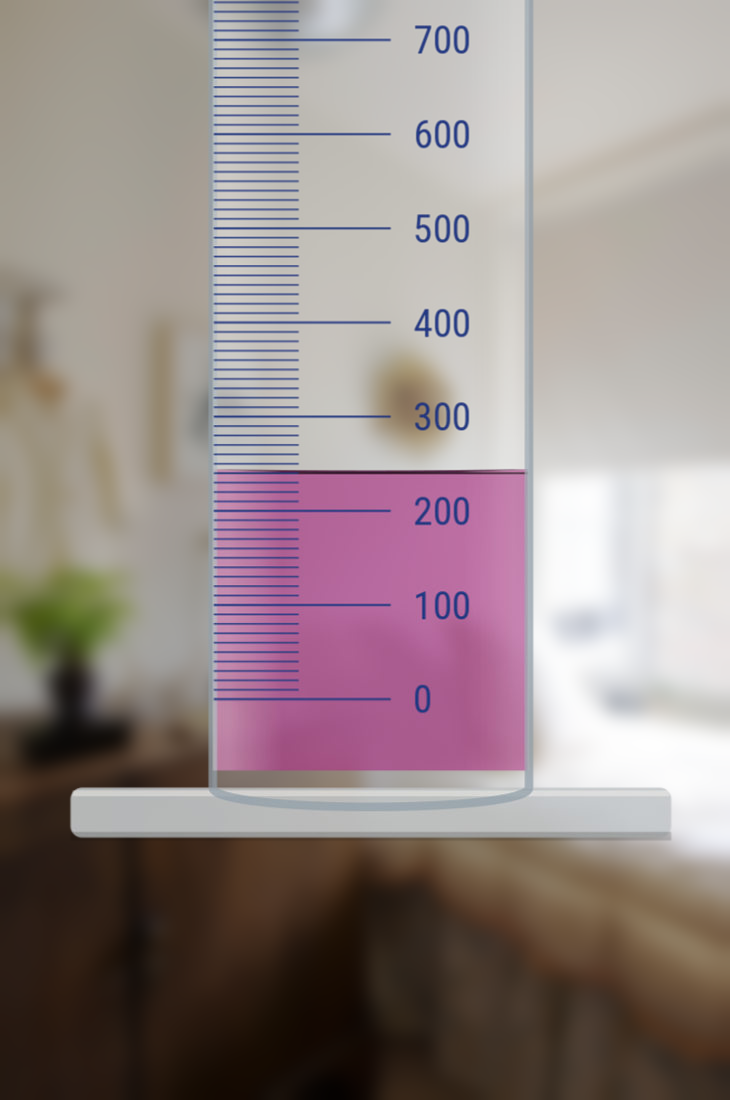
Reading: 240,mL
